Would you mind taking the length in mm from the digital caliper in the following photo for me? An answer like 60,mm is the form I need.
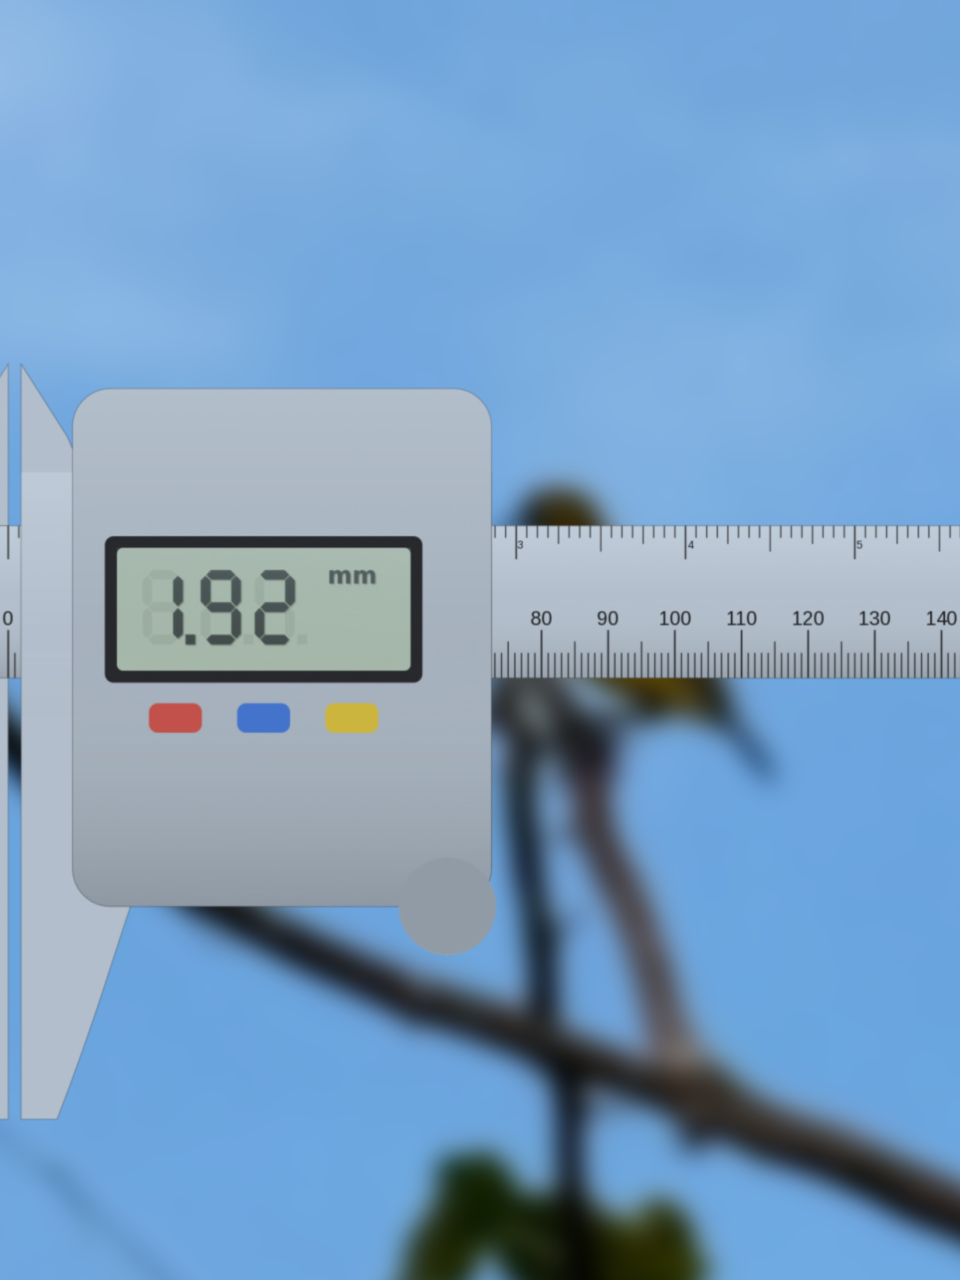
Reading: 1.92,mm
